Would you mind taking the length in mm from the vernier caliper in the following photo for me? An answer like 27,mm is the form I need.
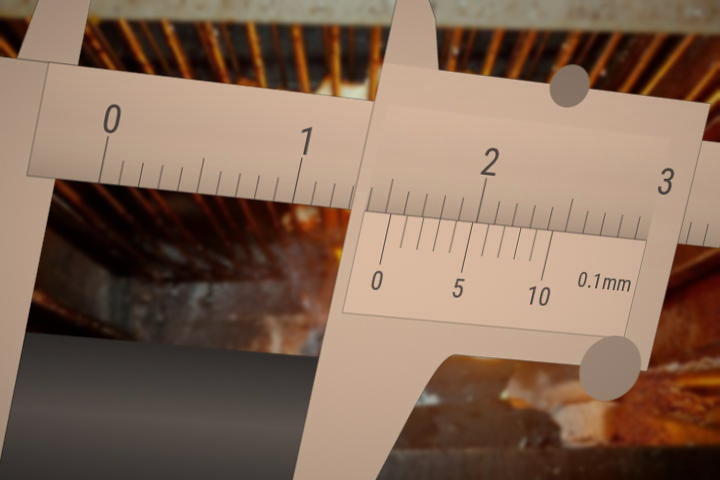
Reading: 15.3,mm
